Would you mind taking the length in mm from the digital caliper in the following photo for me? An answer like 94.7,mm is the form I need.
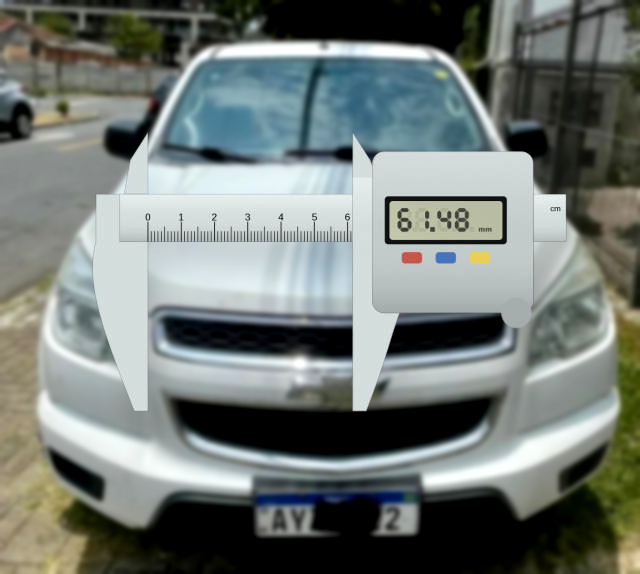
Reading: 61.48,mm
